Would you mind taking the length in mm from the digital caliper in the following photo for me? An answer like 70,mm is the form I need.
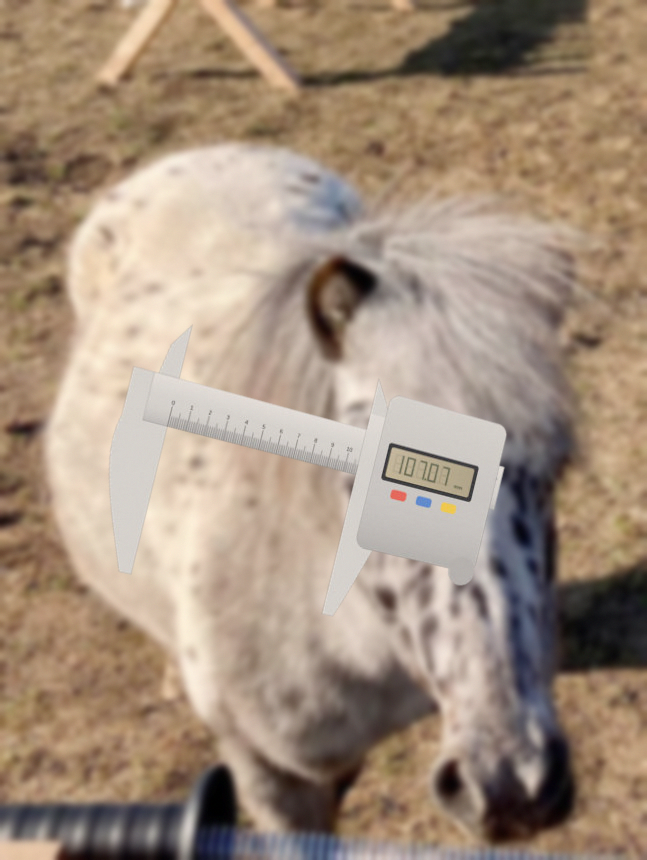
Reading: 107.07,mm
